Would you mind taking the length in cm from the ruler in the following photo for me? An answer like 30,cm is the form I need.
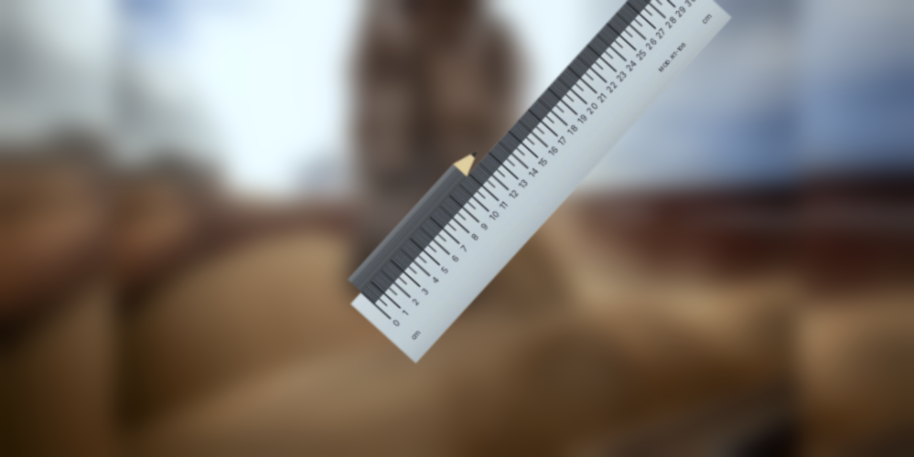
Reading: 12.5,cm
